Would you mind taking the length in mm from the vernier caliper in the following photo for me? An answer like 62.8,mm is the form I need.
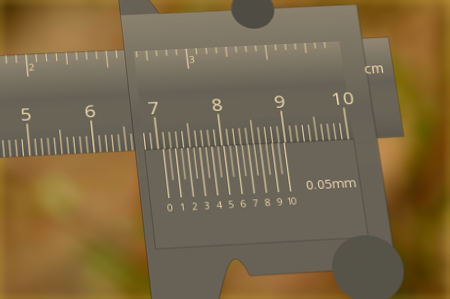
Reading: 70.8,mm
